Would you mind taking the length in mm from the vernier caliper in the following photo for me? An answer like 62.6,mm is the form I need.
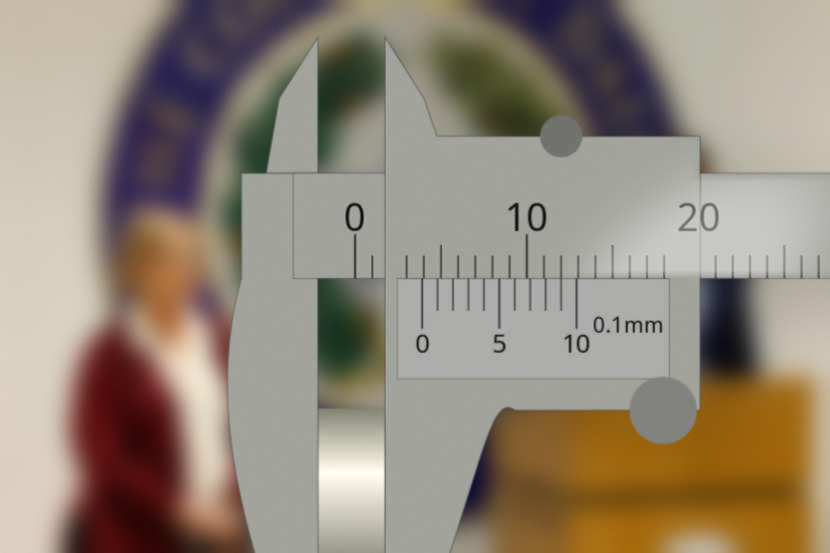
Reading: 3.9,mm
